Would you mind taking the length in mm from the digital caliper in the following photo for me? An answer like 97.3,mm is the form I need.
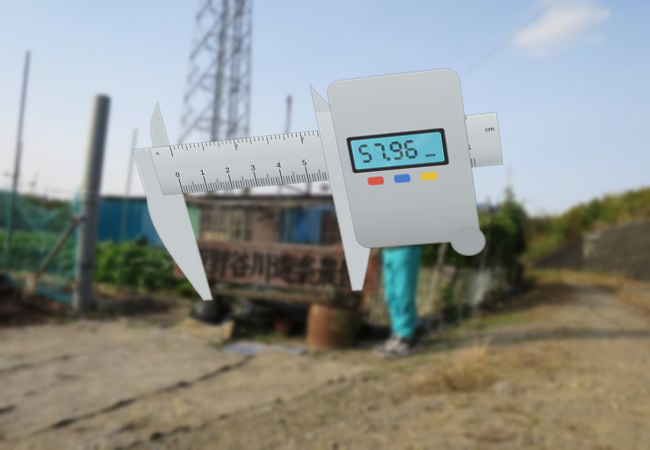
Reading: 57.96,mm
